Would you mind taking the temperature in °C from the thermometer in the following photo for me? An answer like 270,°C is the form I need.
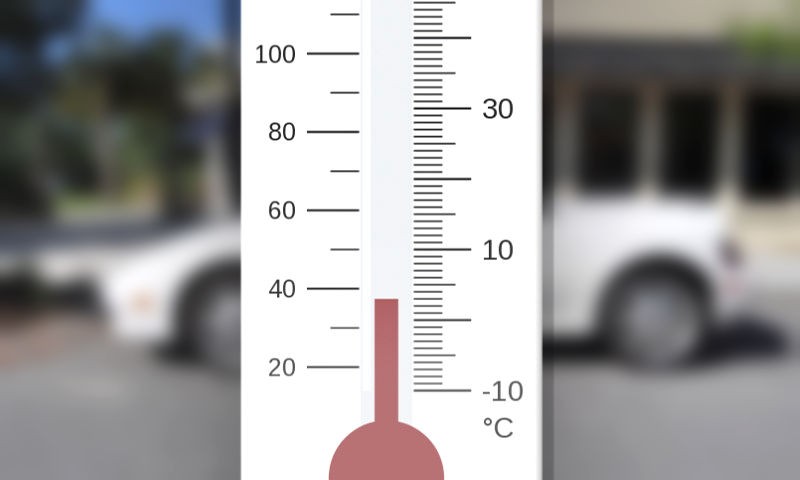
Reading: 3,°C
